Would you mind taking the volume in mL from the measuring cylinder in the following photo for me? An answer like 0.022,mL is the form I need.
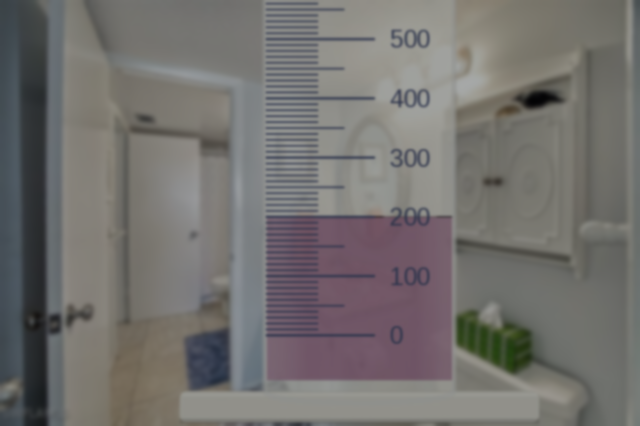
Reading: 200,mL
